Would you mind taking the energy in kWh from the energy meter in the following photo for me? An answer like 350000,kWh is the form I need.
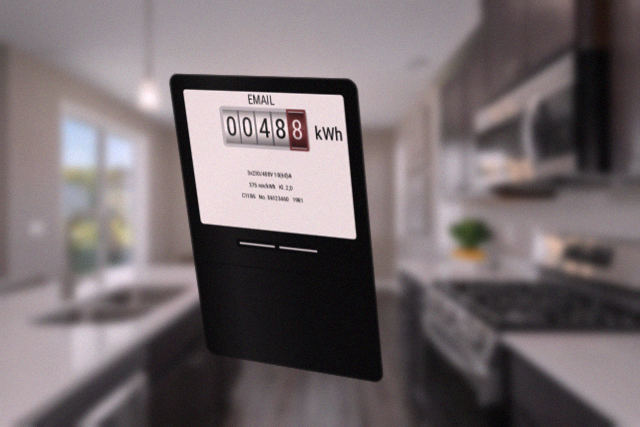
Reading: 48.8,kWh
